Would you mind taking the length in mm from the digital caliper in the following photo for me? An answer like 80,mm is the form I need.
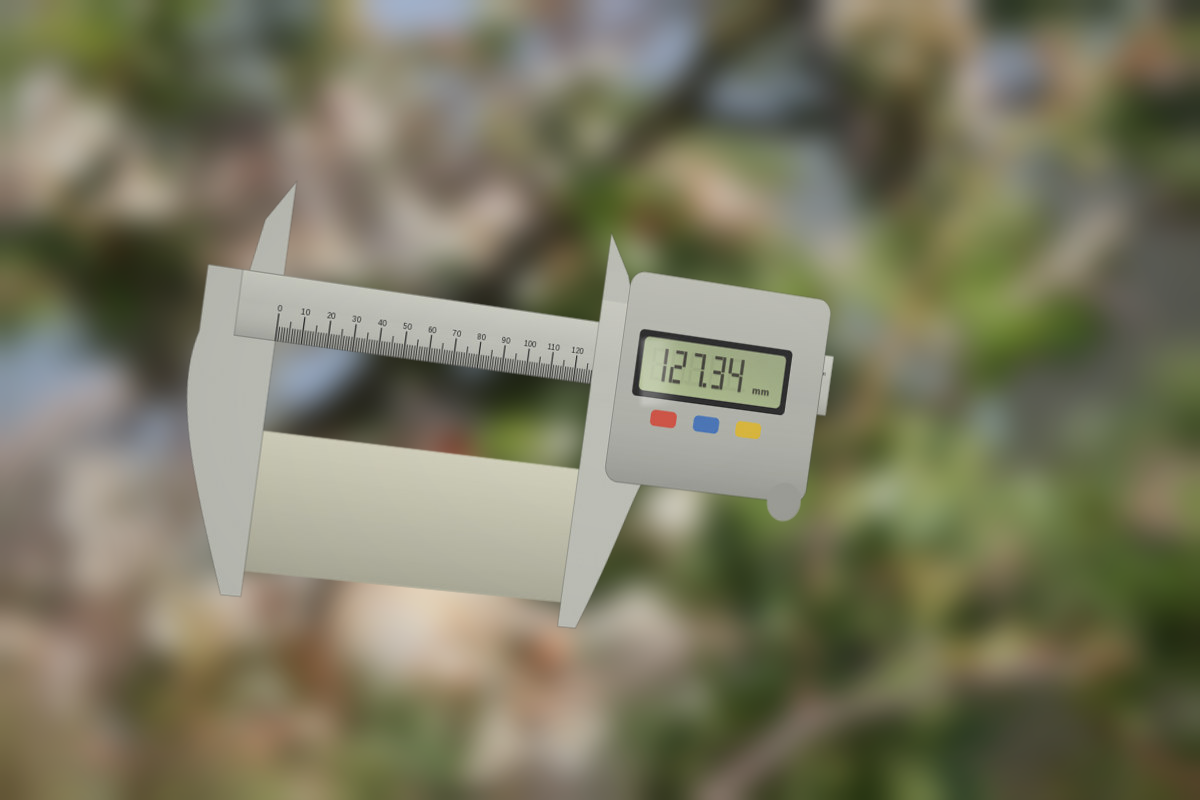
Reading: 127.34,mm
